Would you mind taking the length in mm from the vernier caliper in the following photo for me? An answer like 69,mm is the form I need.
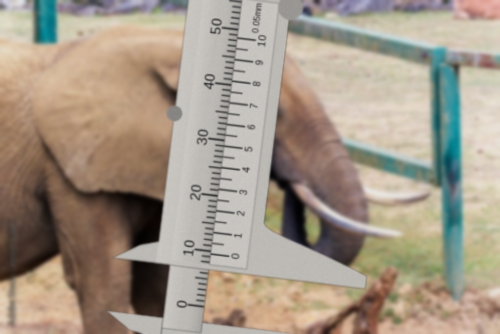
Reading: 9.5,mm
